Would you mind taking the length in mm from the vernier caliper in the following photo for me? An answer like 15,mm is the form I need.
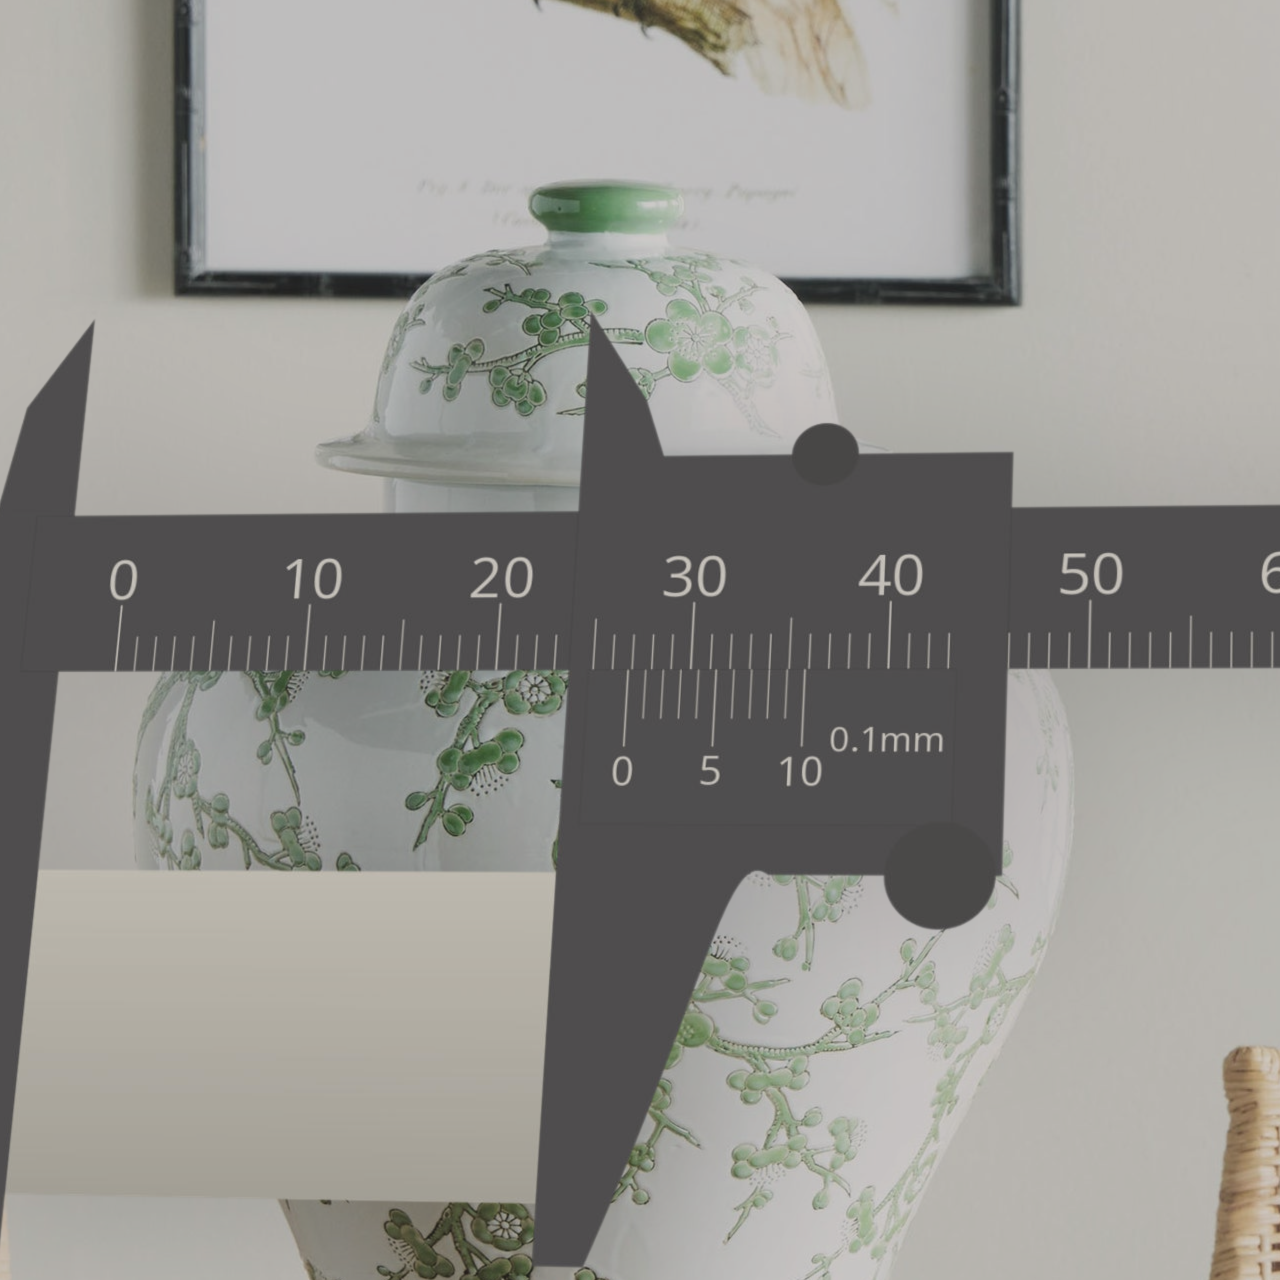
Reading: 26.8,mm
